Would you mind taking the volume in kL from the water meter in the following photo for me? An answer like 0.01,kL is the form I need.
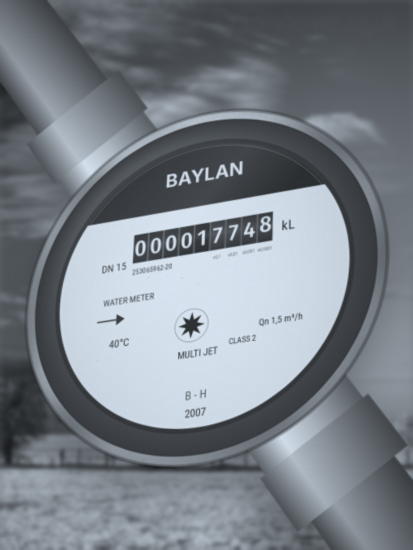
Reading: 1.7748,kL
